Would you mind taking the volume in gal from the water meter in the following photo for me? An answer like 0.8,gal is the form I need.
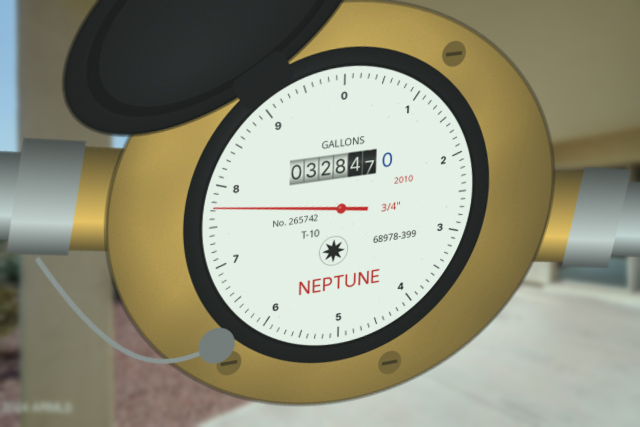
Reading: 328467.7,gal
